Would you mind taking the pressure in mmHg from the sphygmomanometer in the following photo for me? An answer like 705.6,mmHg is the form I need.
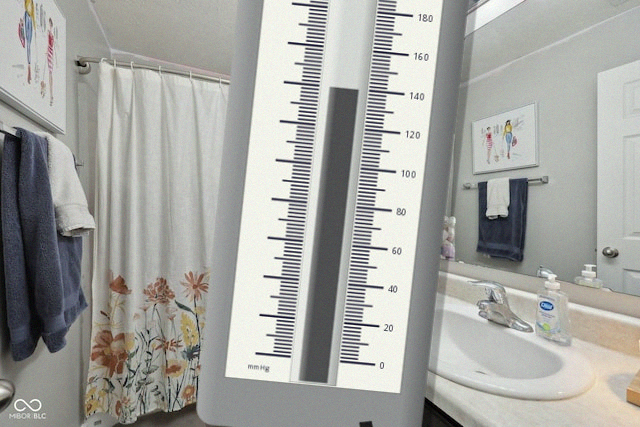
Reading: 140,mmHg
